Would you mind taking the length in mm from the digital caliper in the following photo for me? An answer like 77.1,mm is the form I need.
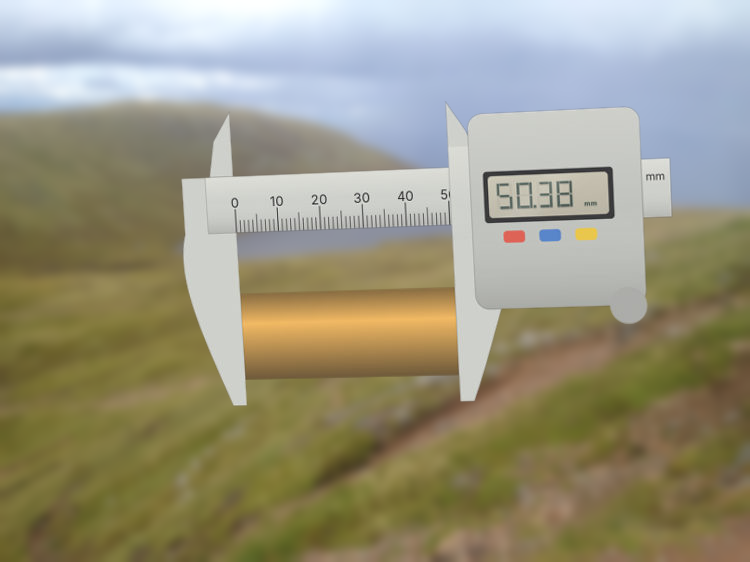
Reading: 50.38,mm
